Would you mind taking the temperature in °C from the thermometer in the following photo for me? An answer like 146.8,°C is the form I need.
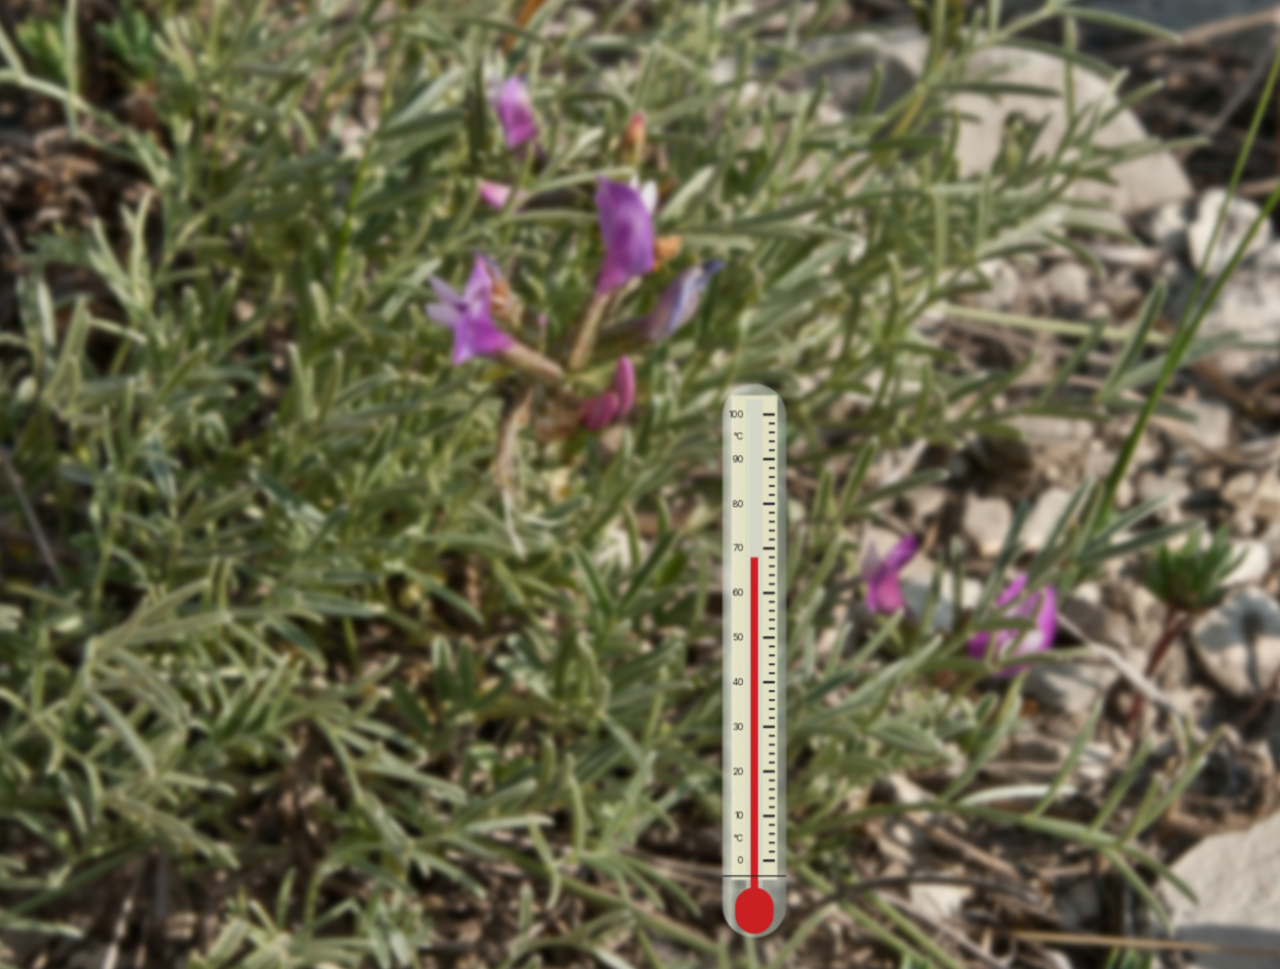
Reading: 68,°C
